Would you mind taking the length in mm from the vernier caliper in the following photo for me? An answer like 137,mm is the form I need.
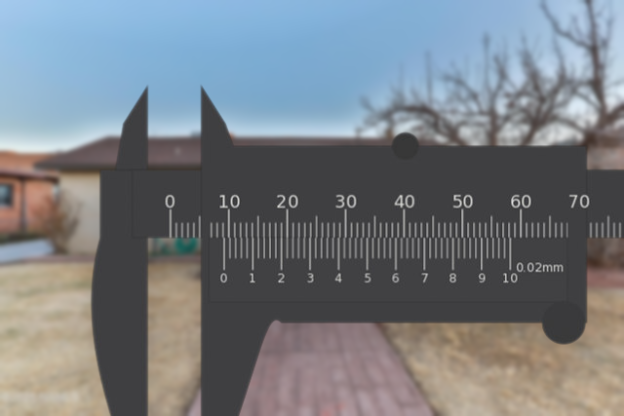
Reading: 9.2,mm
